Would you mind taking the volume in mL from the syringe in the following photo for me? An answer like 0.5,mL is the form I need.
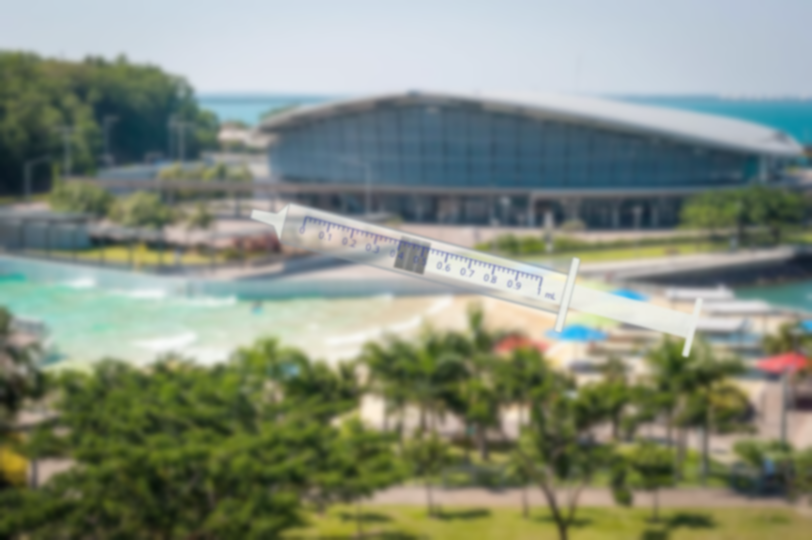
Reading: 0.4,mL
